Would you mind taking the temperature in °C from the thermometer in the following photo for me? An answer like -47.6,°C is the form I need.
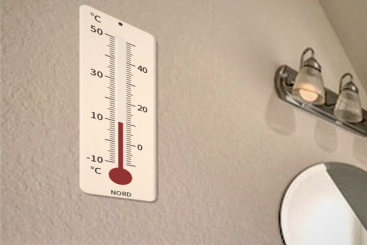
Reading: 10,°C
